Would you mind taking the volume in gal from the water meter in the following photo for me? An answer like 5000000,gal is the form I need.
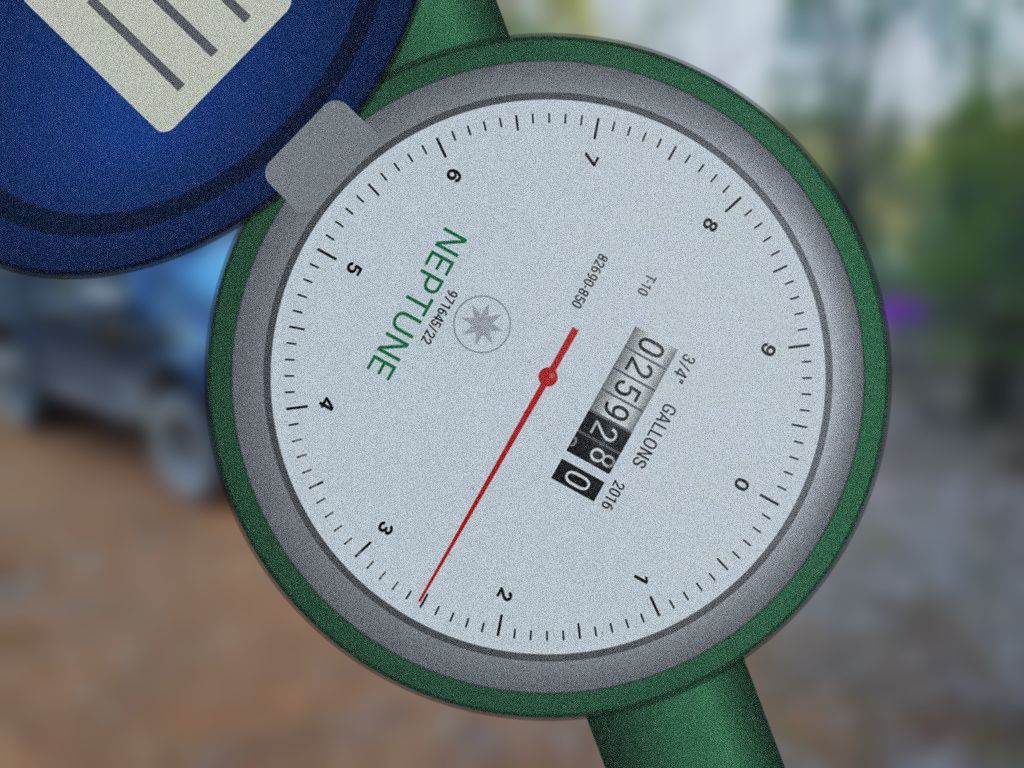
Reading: 259282.5,gal
